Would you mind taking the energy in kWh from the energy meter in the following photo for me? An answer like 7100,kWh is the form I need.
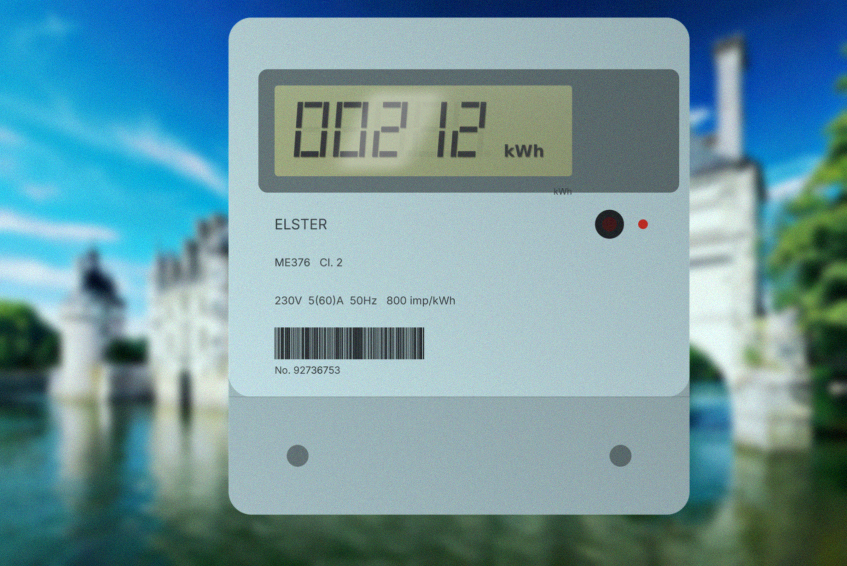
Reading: 212,kWh
